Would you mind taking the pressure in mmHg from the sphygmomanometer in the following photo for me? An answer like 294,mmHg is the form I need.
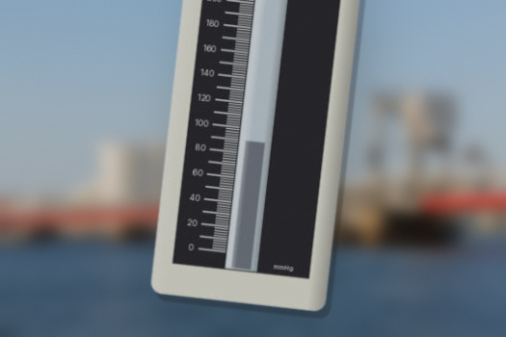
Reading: 90,mmHg
